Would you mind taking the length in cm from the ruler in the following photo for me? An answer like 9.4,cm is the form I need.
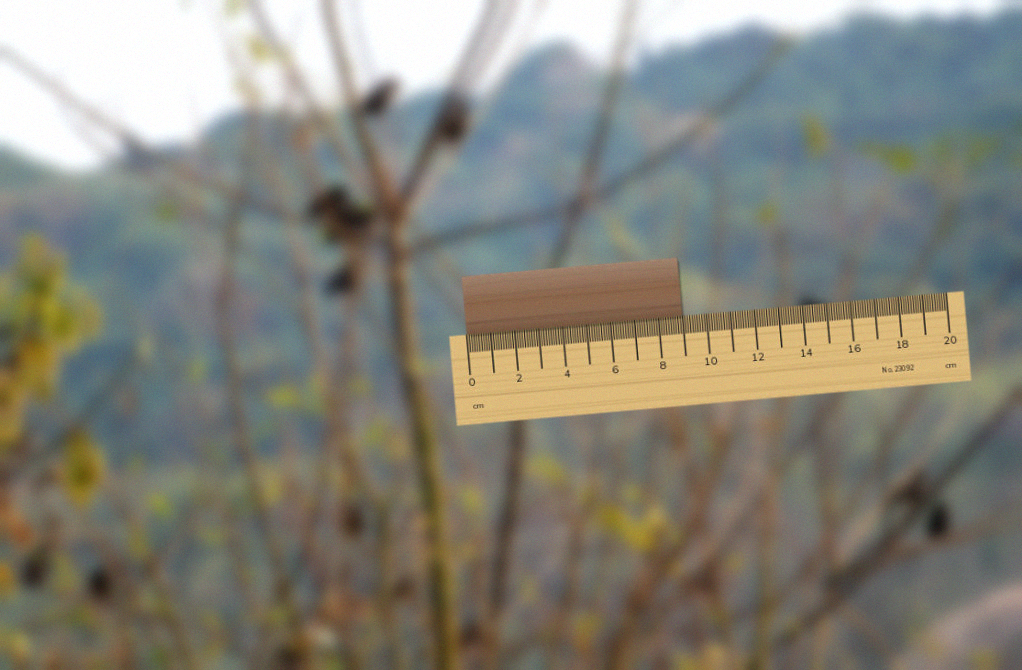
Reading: 9,cm
